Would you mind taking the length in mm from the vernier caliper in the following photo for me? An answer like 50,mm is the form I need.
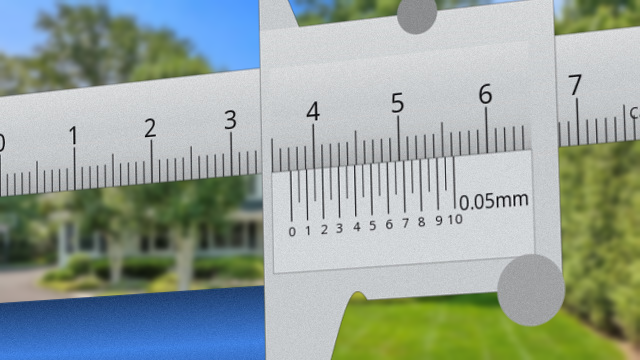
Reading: 37.2,mm
